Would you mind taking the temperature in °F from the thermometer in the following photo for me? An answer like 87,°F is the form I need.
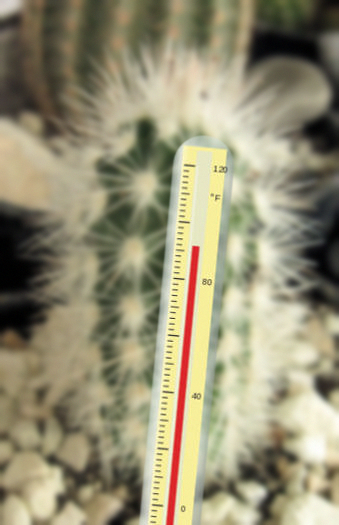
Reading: 92,°F
